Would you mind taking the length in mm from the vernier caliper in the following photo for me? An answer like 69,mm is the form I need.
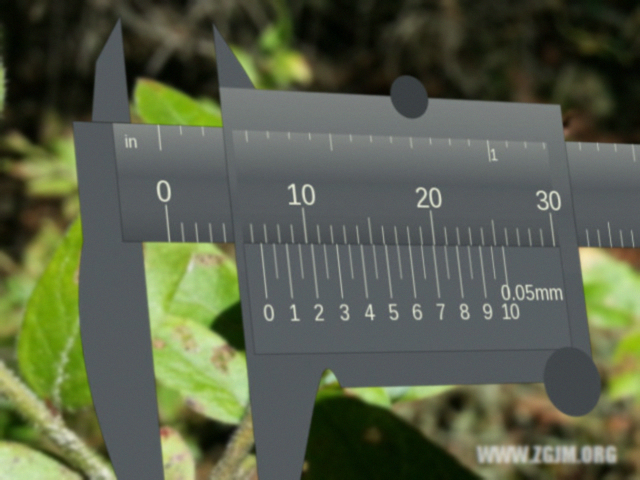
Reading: 6.6,mm
